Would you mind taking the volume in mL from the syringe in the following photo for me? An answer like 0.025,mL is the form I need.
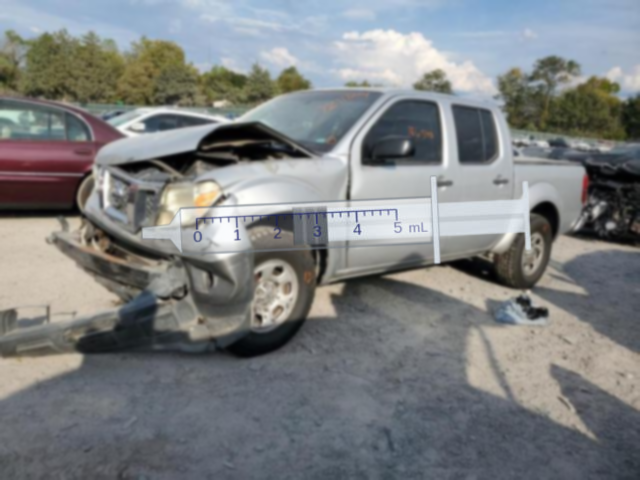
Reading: 2.4,mL
